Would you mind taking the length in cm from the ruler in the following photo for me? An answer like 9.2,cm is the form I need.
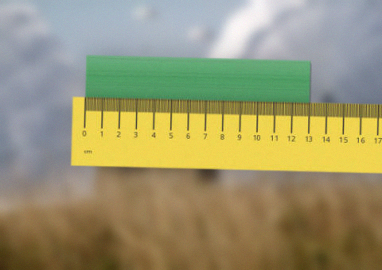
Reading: 13,cm
